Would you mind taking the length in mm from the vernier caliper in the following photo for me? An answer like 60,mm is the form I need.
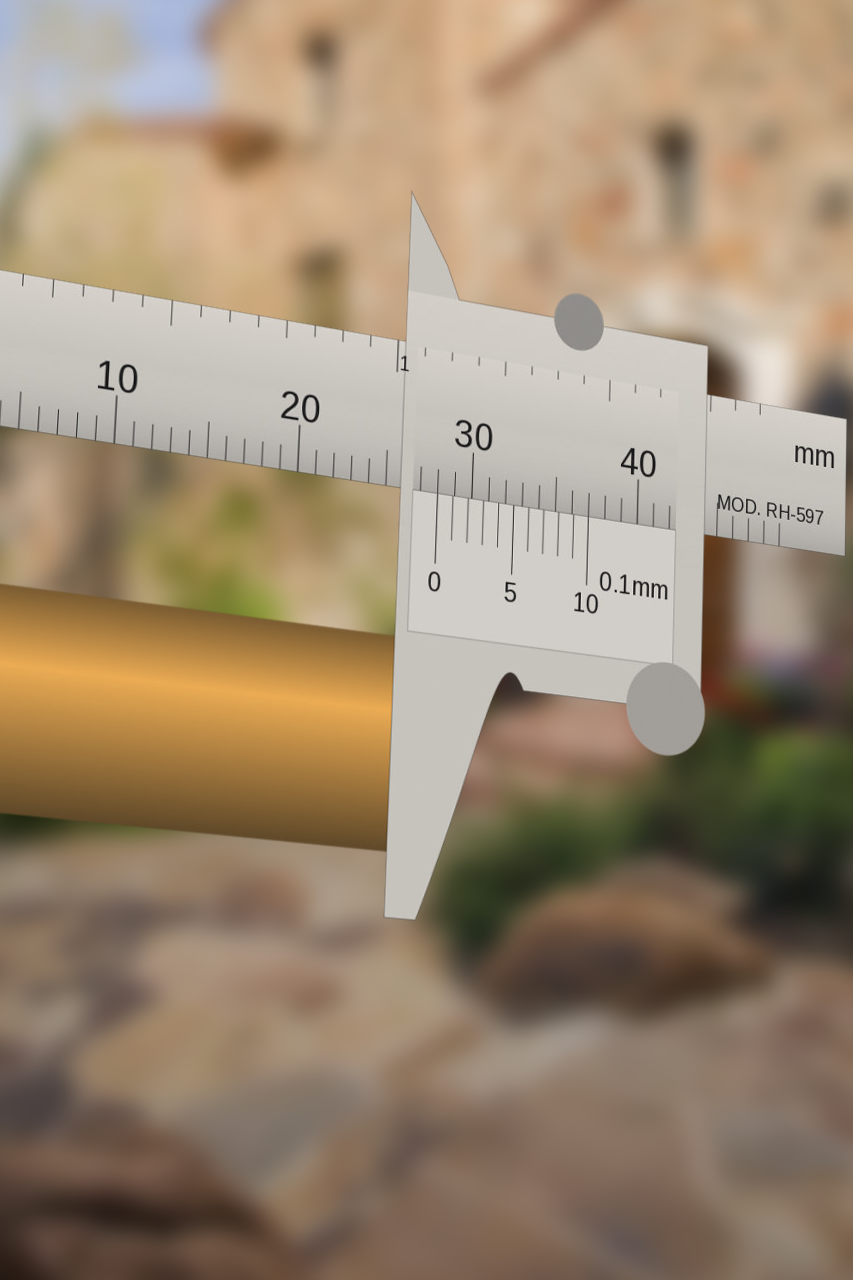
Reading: 28.0,mm
